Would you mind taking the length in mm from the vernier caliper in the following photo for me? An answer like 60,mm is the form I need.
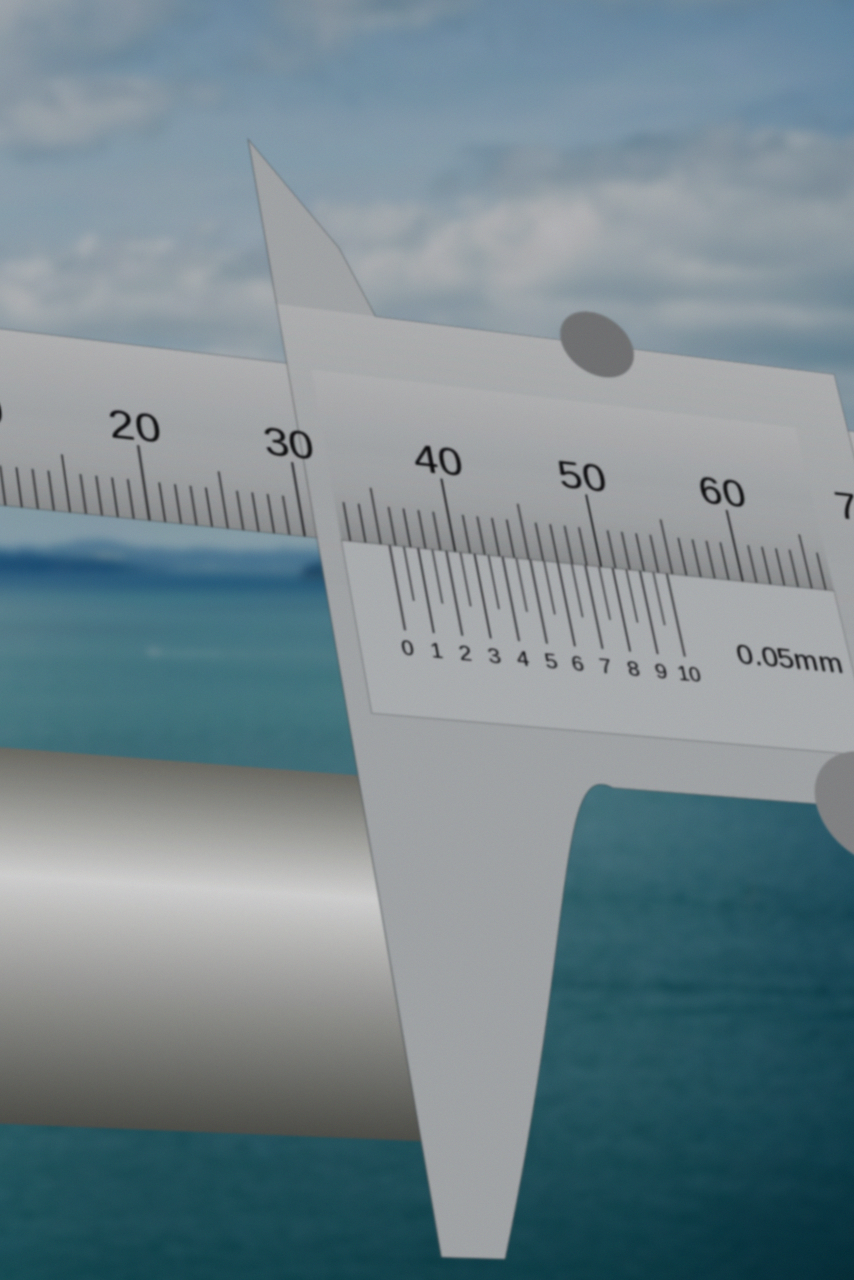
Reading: 35.6,mm
